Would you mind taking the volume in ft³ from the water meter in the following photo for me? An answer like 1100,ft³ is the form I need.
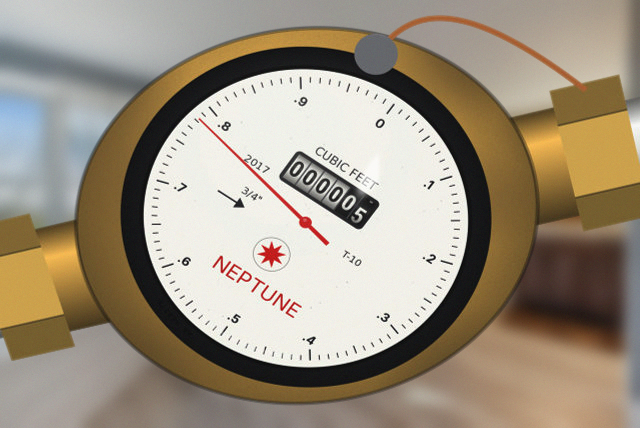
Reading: 4.78,ft³
